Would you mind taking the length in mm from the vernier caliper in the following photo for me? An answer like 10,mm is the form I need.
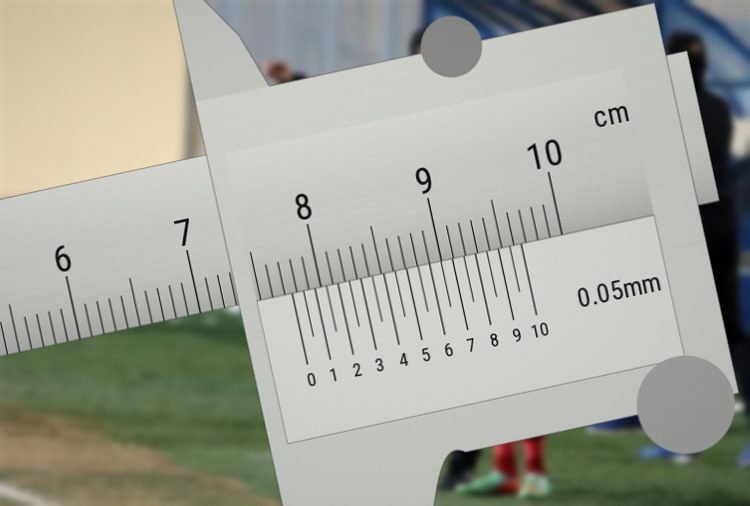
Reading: 77.6,mm
